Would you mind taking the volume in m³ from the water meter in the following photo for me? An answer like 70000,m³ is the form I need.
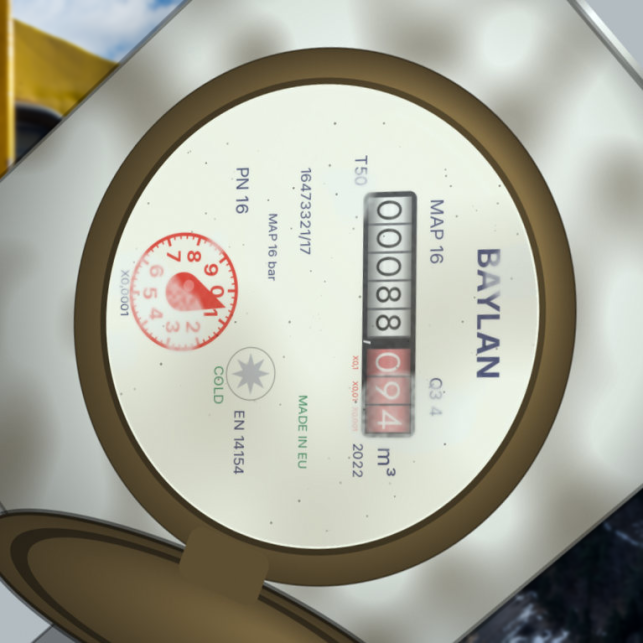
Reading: 88.0940,m³
